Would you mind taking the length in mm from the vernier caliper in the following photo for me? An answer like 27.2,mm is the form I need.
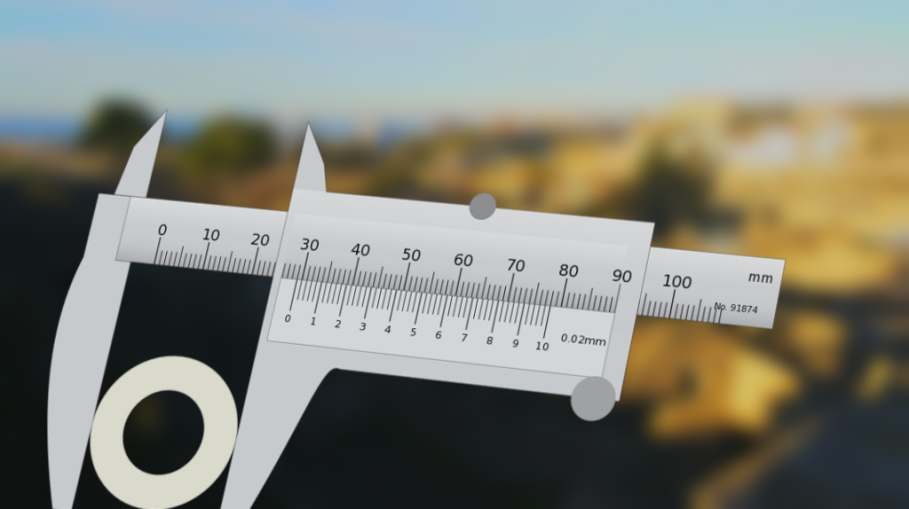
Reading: 29.0,mm
